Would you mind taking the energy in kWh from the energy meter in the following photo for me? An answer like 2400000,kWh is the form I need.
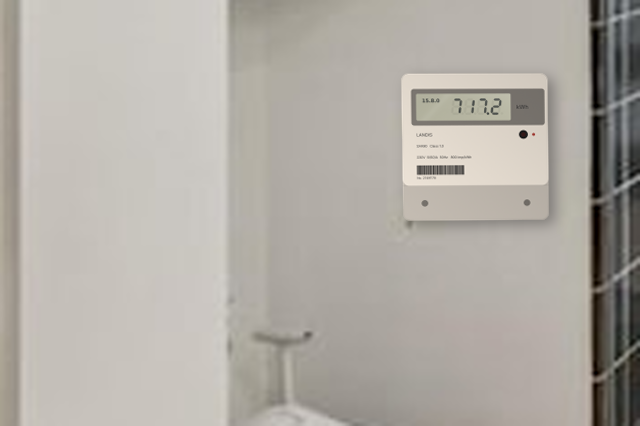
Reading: 717.2,kWh
